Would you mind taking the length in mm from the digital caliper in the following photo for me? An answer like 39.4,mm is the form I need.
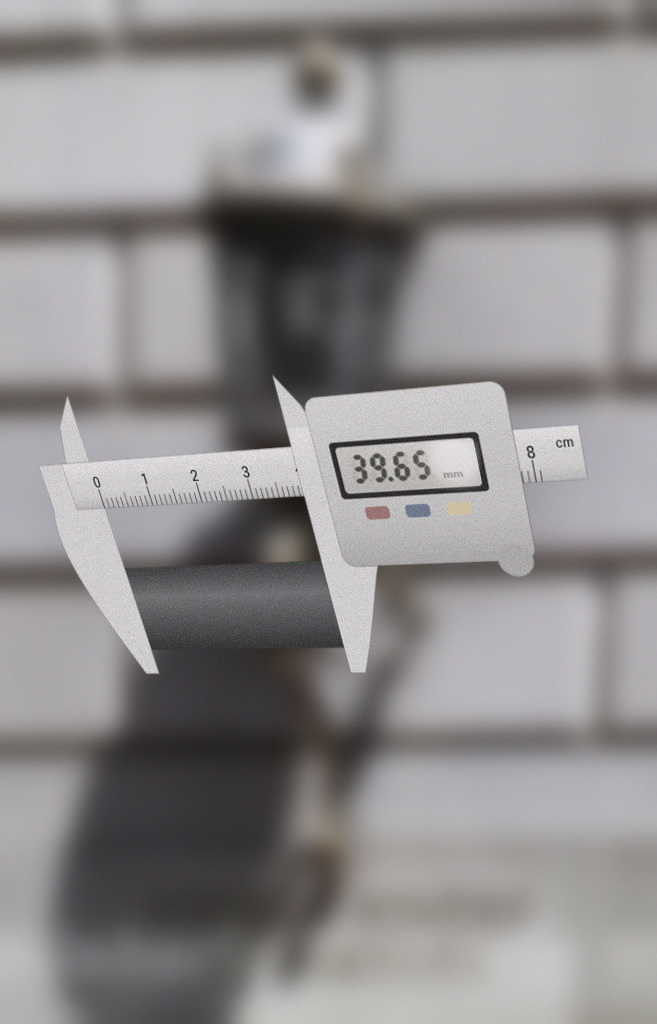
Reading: 39.65,mm
